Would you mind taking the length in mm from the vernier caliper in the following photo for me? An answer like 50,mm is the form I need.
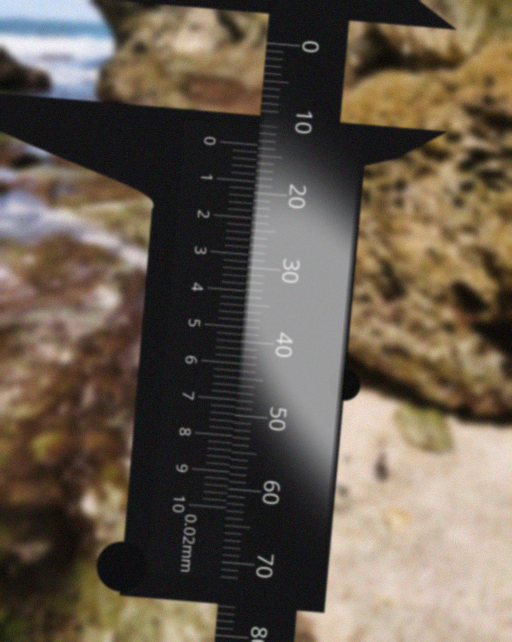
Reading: 13.6,mm
